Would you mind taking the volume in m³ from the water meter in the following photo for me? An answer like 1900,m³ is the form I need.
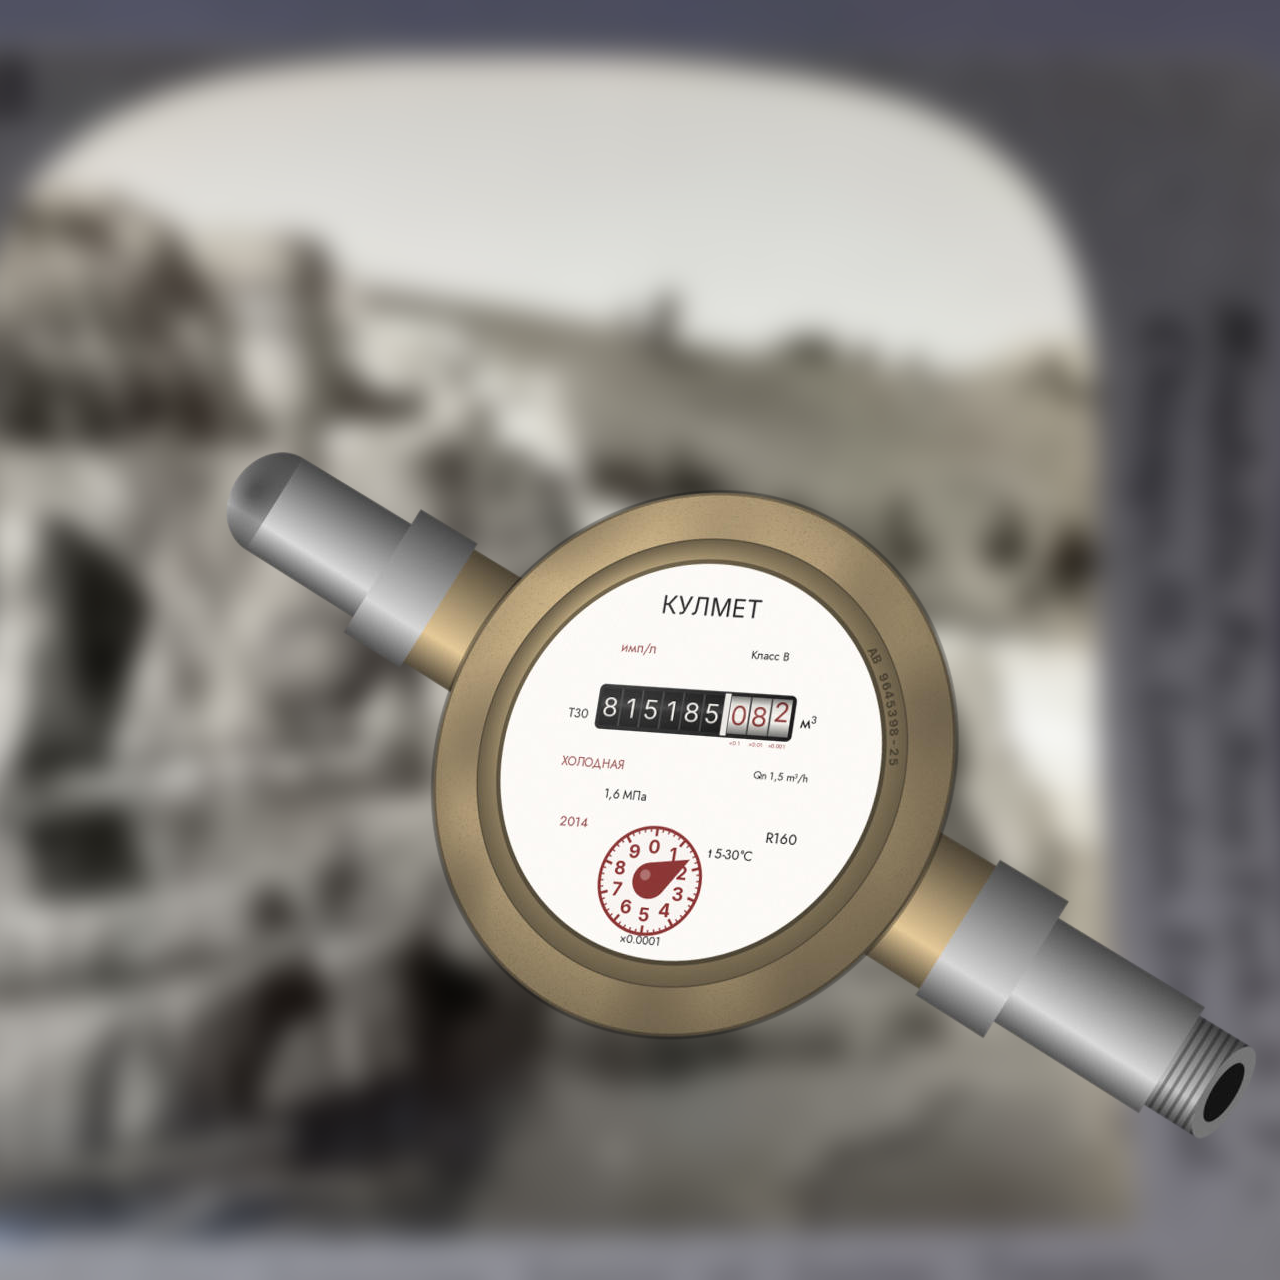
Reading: 815185.0821,m³
